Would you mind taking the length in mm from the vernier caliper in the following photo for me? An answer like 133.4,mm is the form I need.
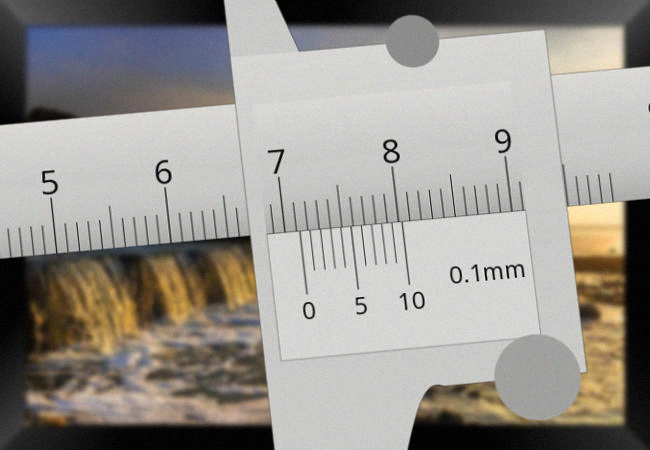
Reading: 71.3,mm
